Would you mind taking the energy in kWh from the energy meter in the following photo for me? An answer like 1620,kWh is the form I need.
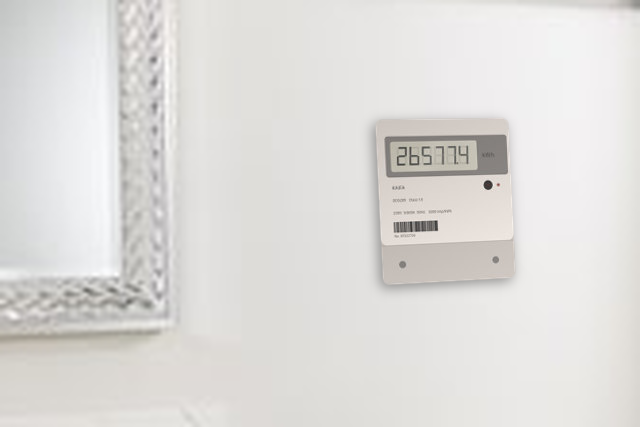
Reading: 26577.4,kWh
